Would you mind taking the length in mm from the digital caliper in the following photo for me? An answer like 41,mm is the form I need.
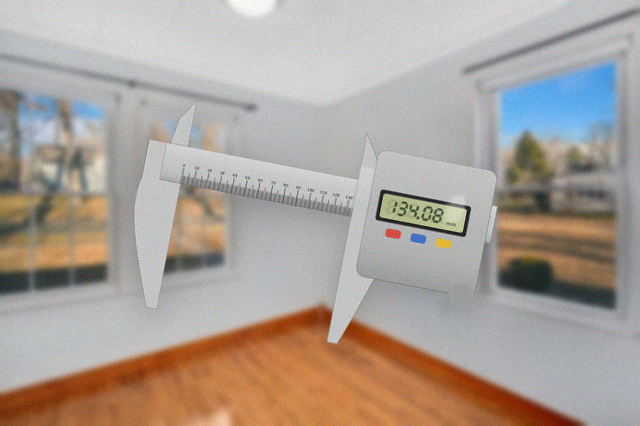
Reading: 134.08,mm
